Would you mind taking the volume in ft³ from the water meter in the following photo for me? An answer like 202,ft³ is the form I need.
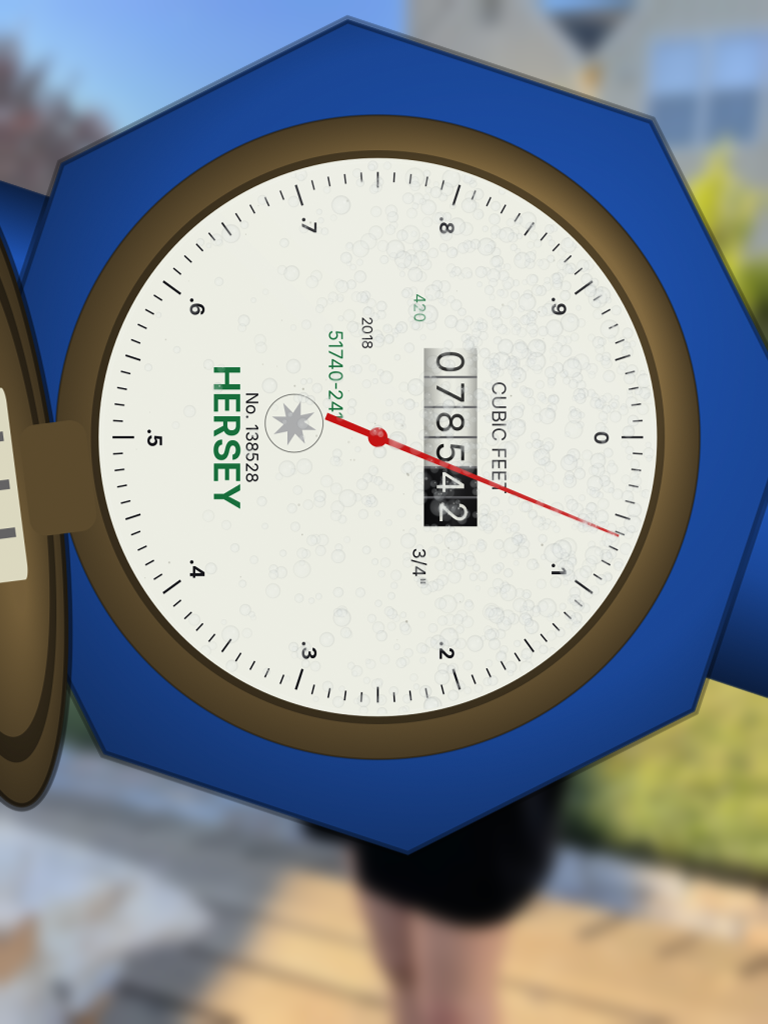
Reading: 78542.06,ft³
